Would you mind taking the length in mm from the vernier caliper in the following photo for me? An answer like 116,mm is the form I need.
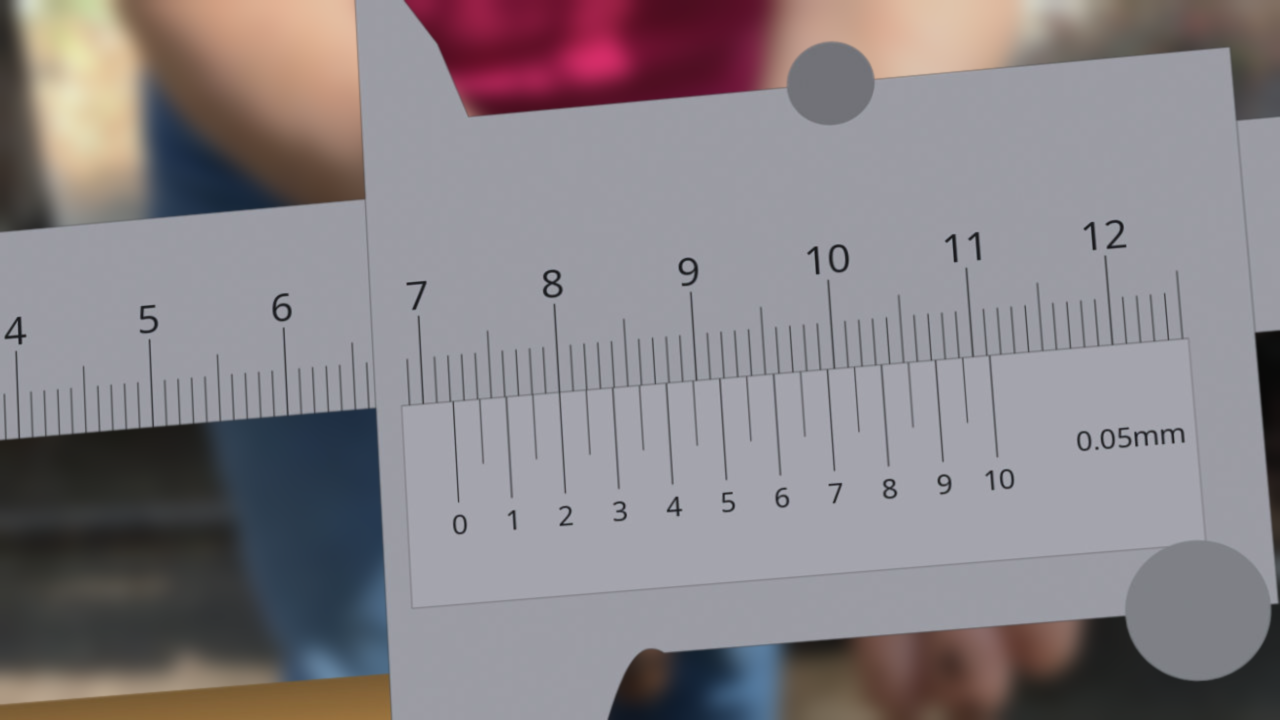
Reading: 72.2,mm
